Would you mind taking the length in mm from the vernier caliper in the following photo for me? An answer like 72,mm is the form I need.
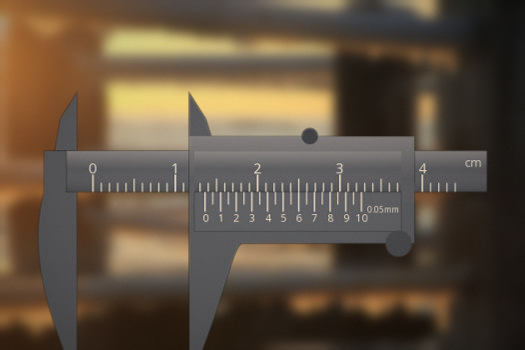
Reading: 13.6,mm
